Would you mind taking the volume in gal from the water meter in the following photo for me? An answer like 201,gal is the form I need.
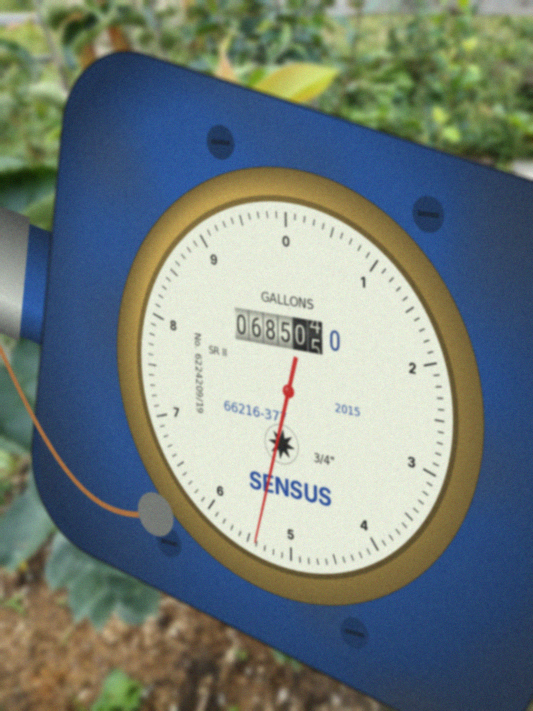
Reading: 685045.4,gal
